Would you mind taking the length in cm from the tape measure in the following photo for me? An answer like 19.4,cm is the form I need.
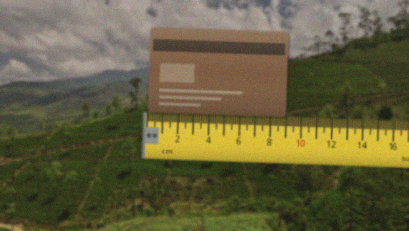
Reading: 9,cm
